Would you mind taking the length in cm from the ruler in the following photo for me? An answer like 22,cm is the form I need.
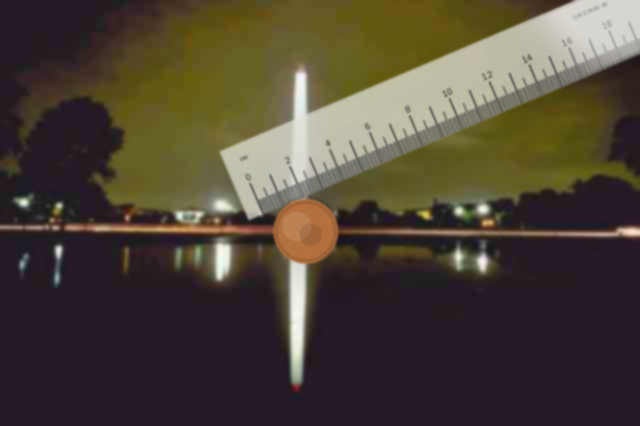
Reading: 3,cm
